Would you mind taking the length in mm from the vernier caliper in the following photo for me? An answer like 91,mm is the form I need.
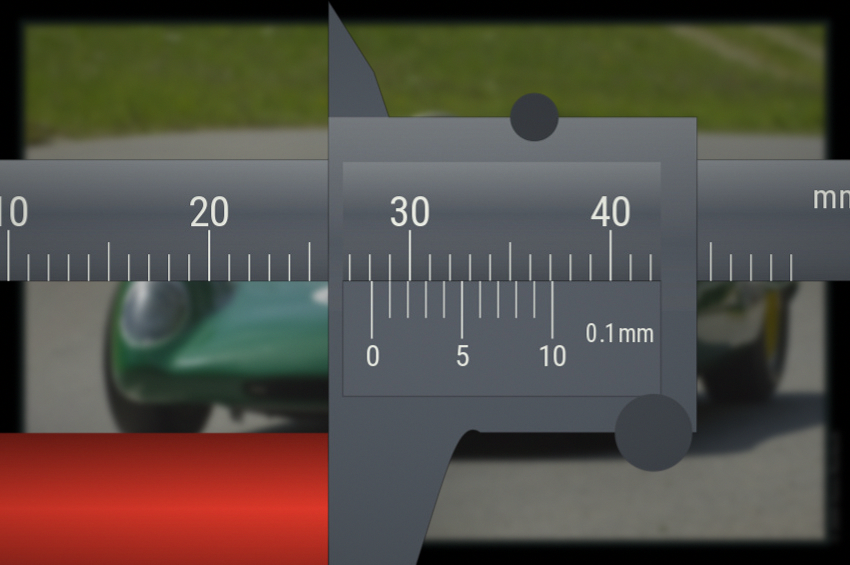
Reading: 28.1,mm
